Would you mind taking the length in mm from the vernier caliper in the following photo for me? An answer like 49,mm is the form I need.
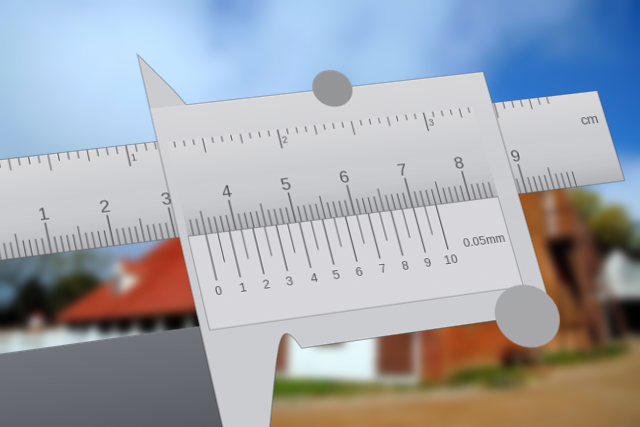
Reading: 35.0,mm
